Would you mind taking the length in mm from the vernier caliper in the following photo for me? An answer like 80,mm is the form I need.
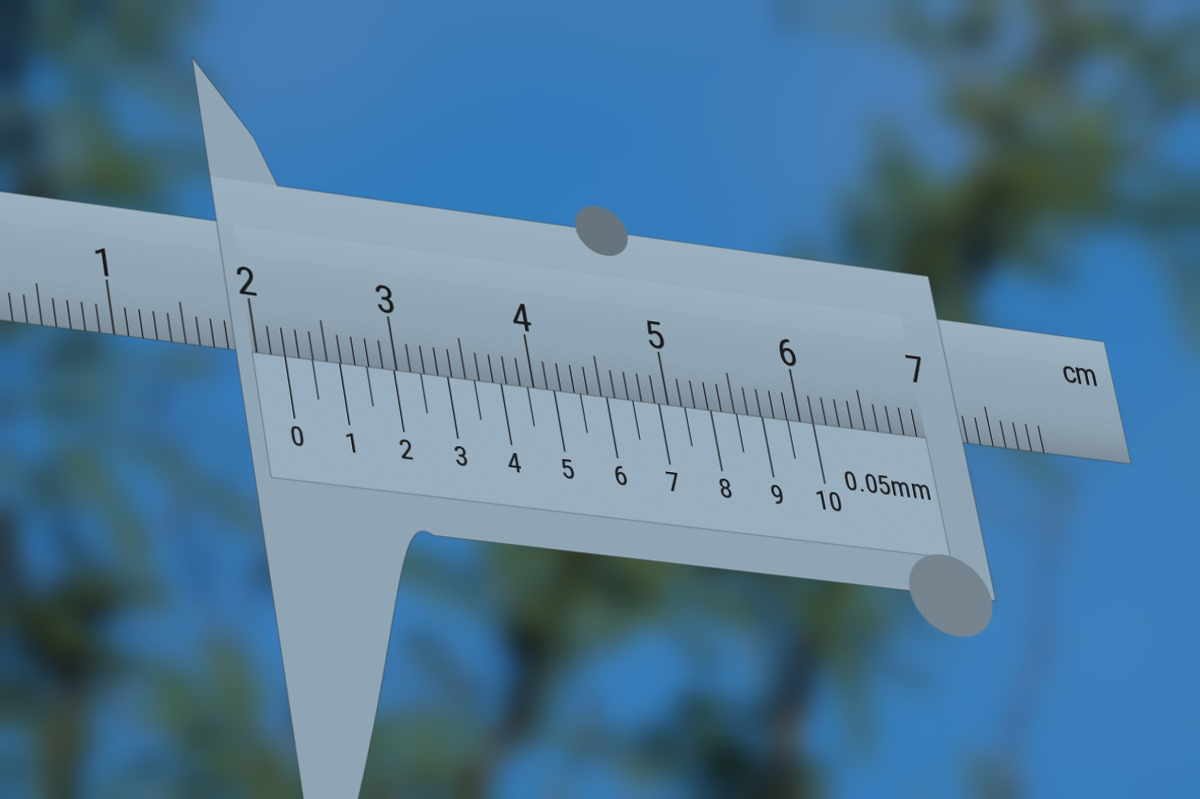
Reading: 22.0,mm
